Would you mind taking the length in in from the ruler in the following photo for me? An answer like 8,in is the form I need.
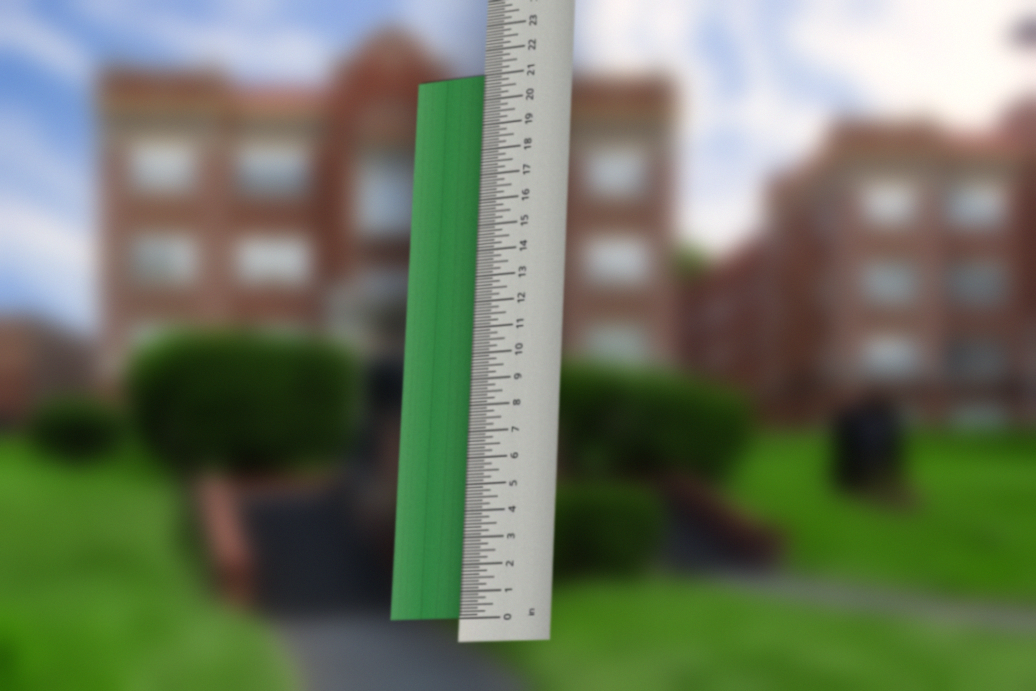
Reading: 21,in
